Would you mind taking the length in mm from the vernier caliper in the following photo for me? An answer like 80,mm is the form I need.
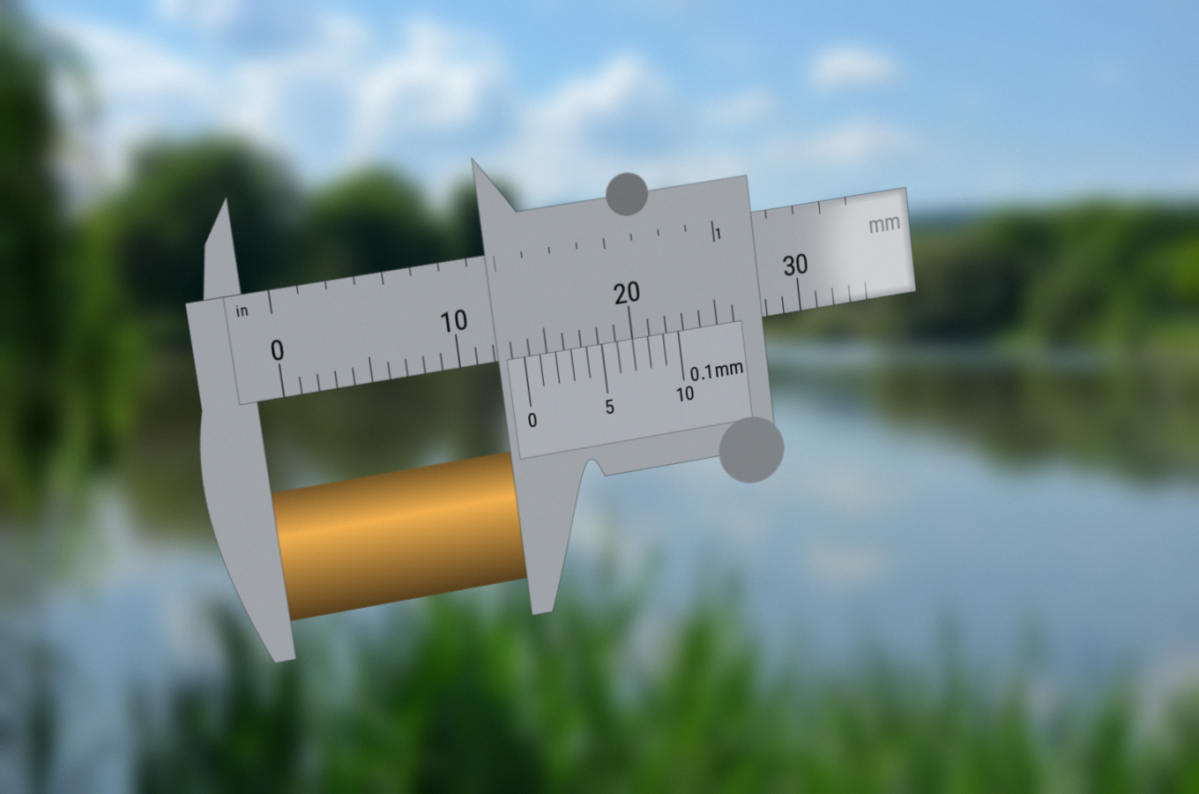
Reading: 13.7,mm
